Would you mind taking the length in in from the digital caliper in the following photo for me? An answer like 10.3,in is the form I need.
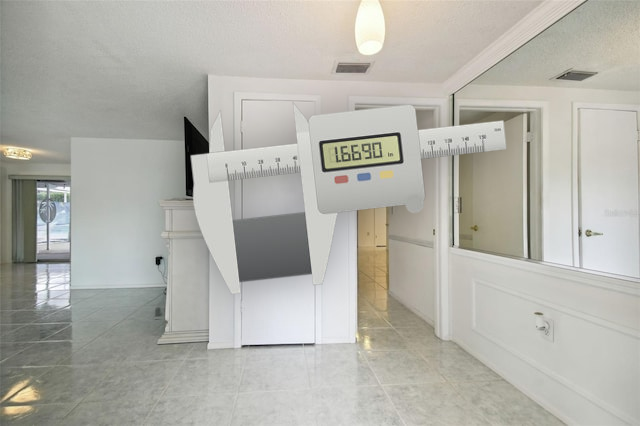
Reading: 1.6690,in
